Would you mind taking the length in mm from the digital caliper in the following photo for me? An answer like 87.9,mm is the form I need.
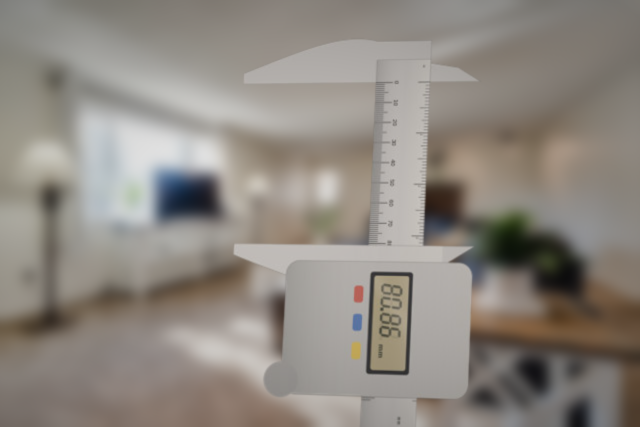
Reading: 80.86,mm
